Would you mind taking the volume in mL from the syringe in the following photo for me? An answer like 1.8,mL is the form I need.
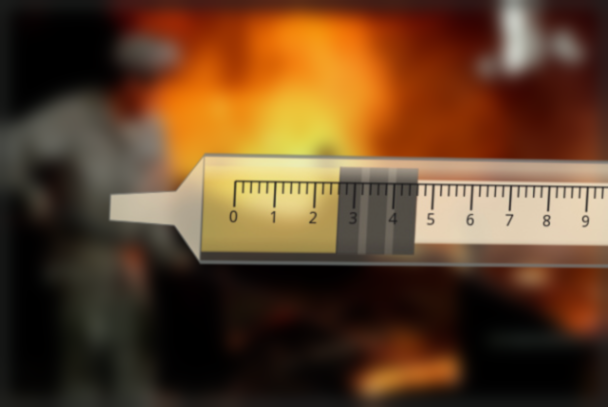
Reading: 2.6,mL
